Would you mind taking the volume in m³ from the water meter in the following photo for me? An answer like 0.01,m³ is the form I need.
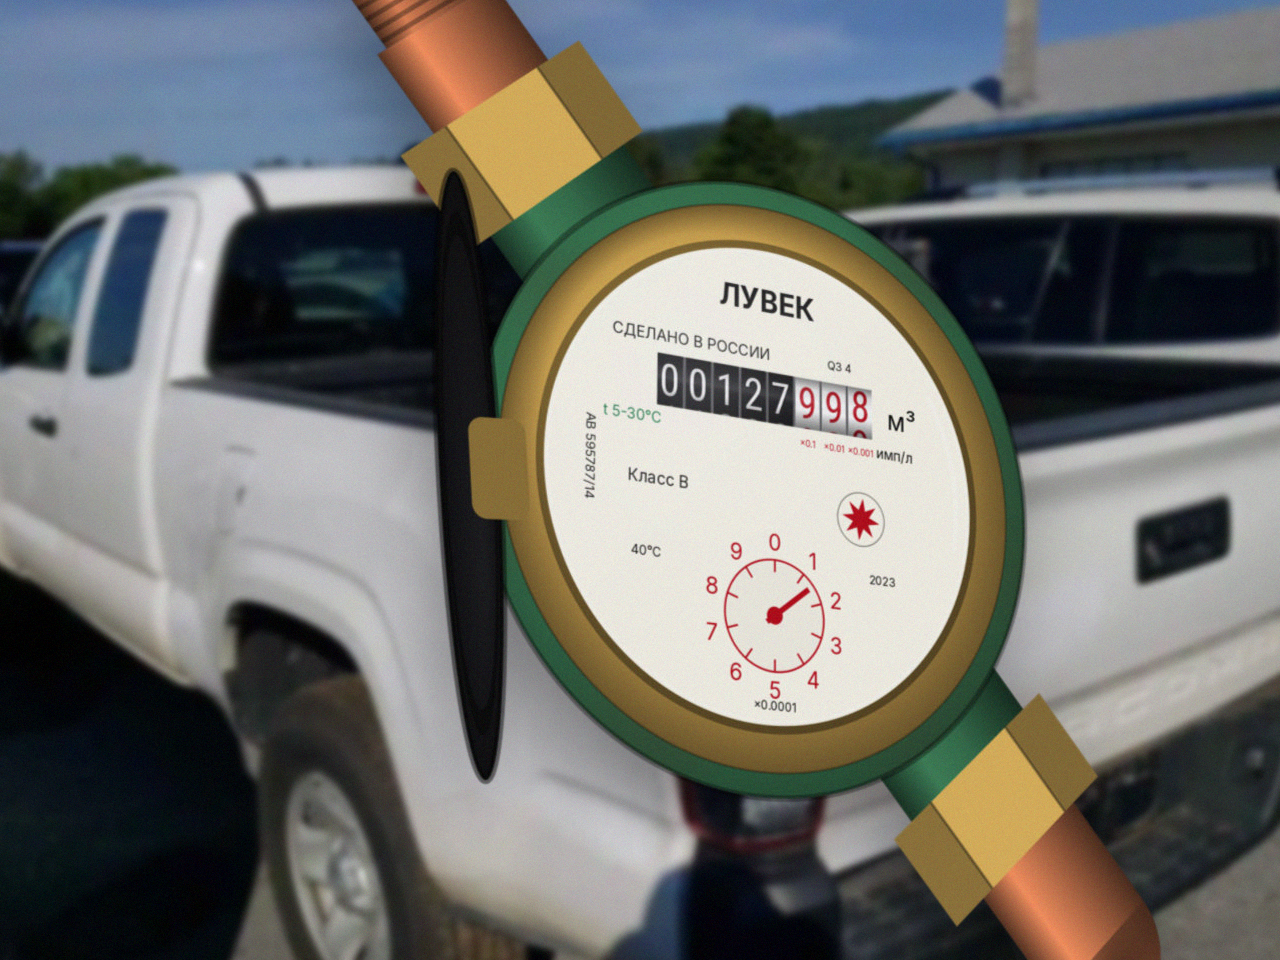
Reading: 127.9981,m³
